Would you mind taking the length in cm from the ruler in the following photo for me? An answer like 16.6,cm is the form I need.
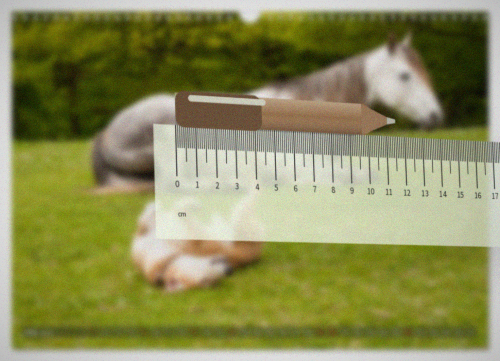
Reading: 11.5,cm
